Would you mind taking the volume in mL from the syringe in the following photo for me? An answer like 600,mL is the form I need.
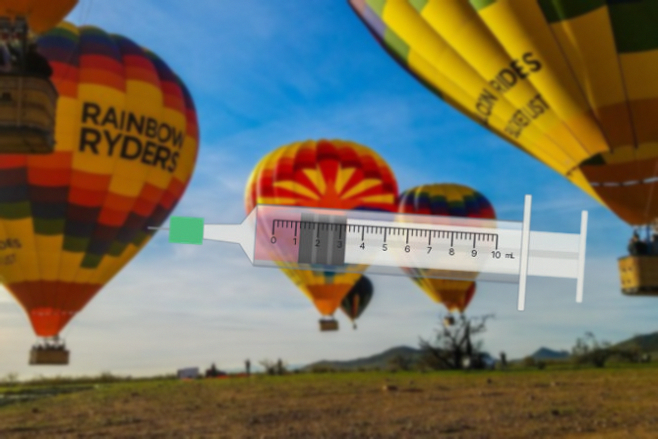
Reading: 1.2,mL
